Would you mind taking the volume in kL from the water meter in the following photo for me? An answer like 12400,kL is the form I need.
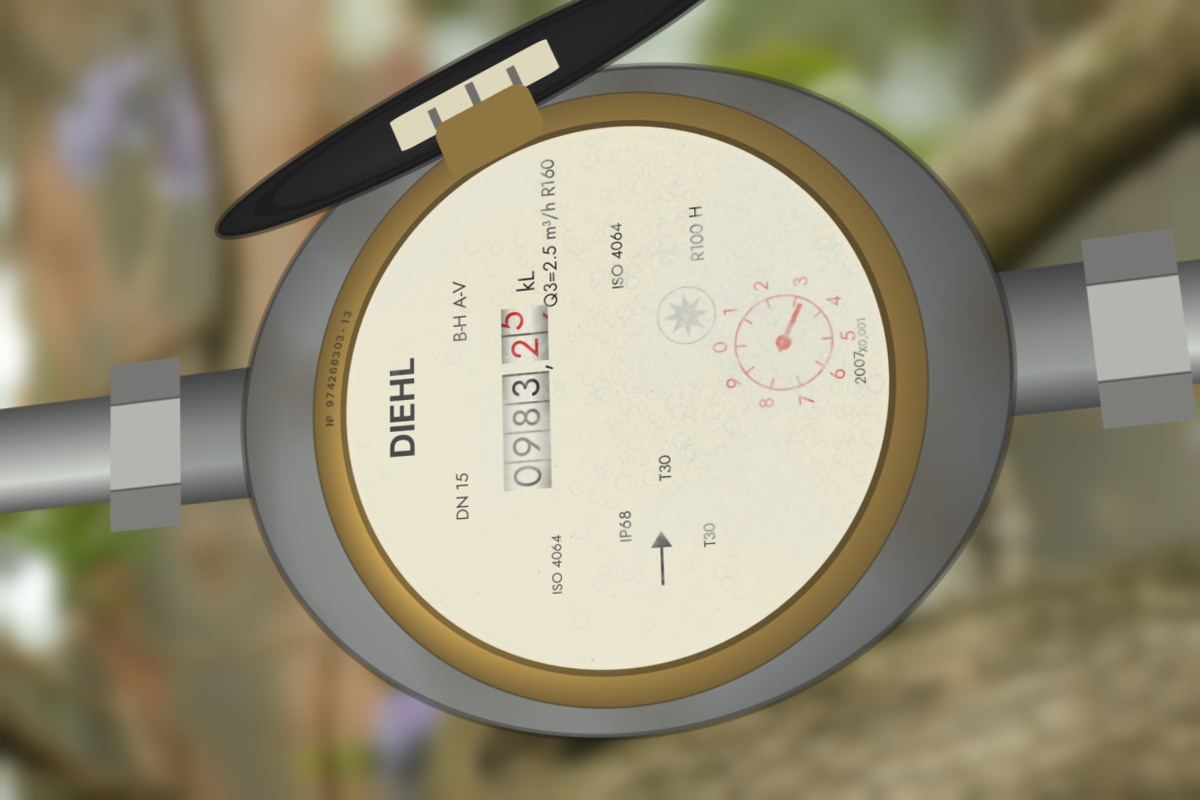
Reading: 983.253,kL
